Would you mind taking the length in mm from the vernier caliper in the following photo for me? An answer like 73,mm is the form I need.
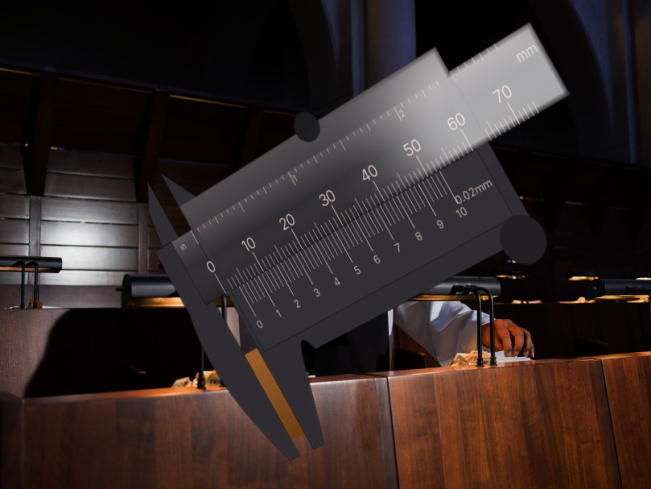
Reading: 3.5,mm
